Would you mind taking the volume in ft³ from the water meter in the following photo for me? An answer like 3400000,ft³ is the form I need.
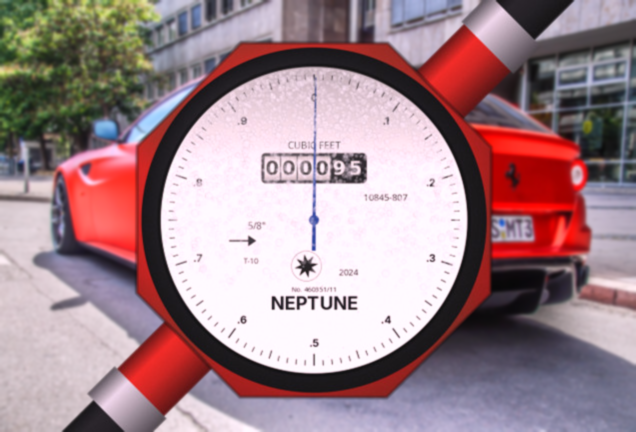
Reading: 95.00,ft³
